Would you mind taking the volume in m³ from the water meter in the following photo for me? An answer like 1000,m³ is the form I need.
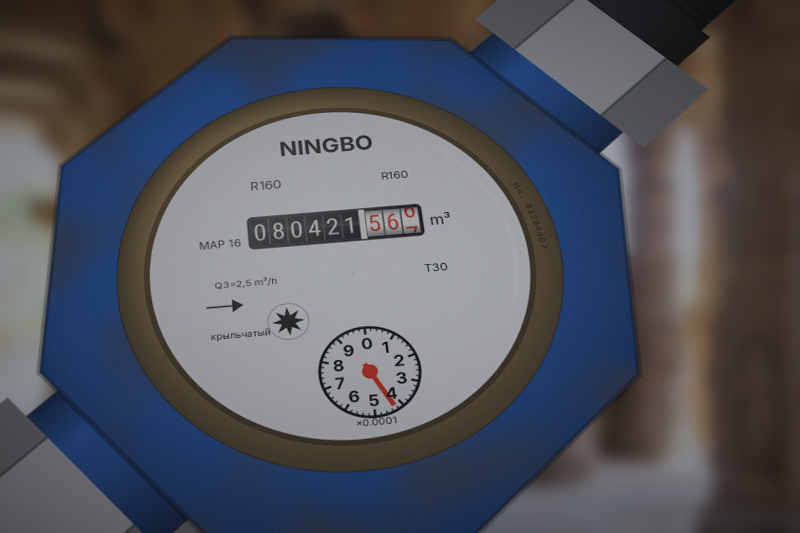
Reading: 80421.5664,m³
